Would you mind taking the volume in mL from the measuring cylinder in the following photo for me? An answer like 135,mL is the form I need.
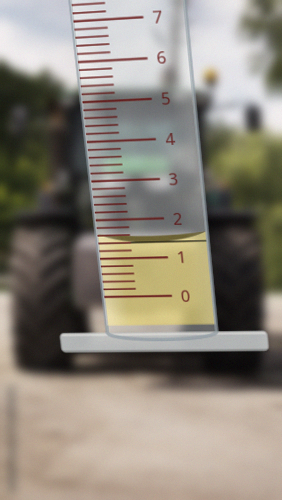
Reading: 1.4,mL
